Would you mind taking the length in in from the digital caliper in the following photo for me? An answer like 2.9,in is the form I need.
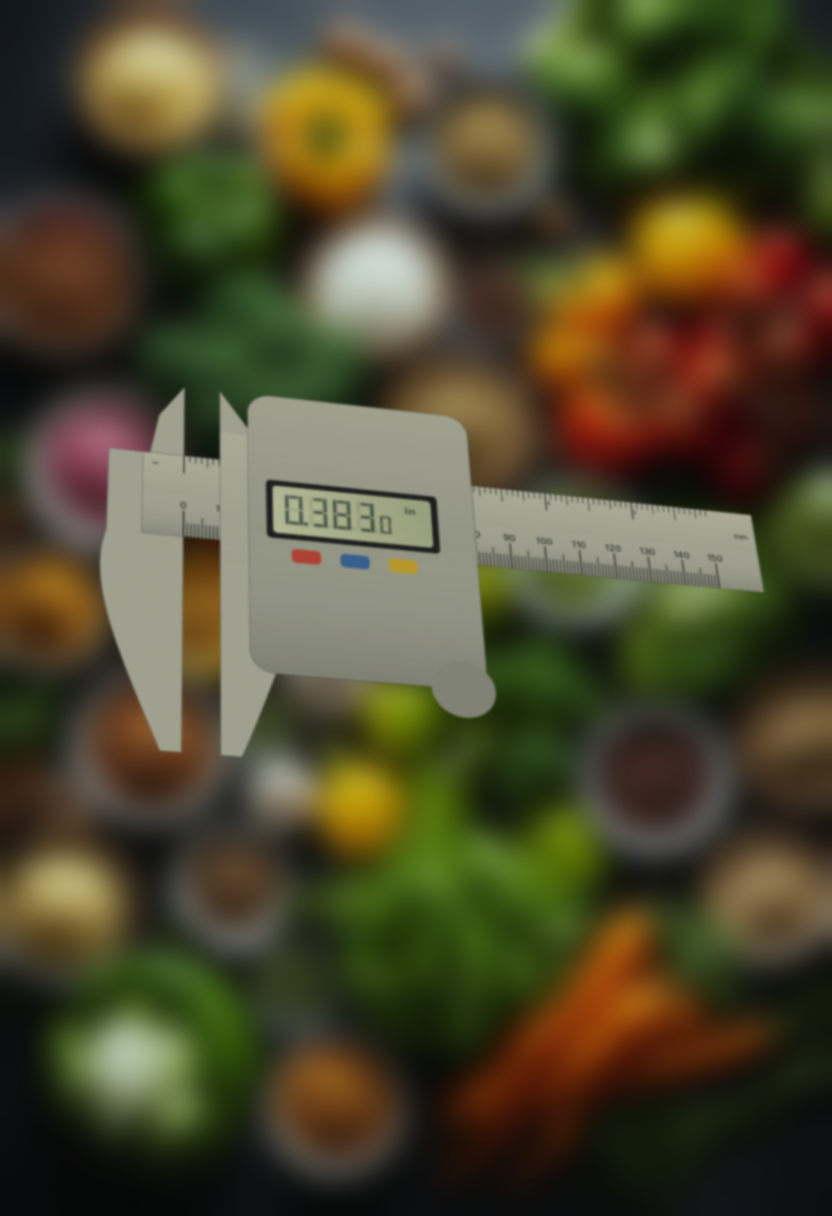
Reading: 0.3830,in
